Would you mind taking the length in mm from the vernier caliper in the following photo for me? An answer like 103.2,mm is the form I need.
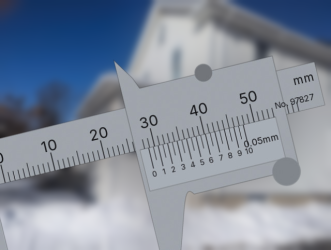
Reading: 28.8,mm
